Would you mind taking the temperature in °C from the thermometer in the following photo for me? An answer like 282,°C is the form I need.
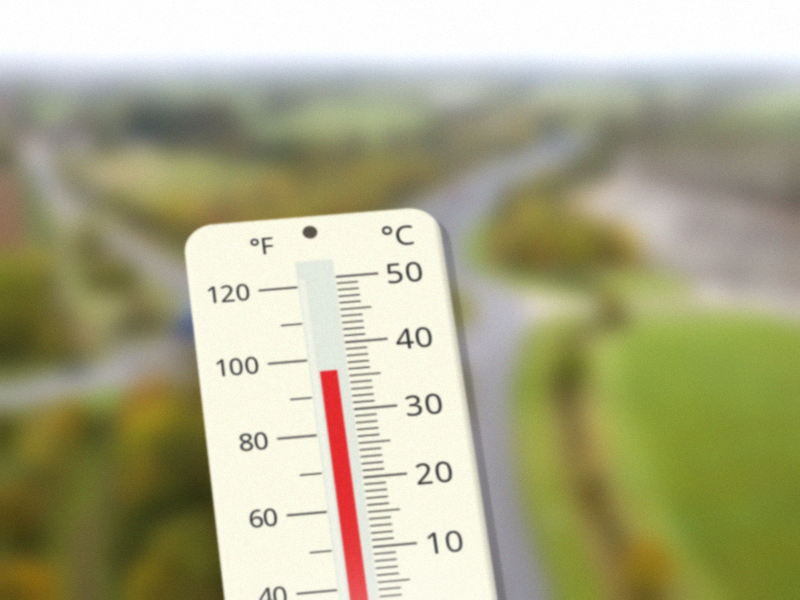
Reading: 36,°C
